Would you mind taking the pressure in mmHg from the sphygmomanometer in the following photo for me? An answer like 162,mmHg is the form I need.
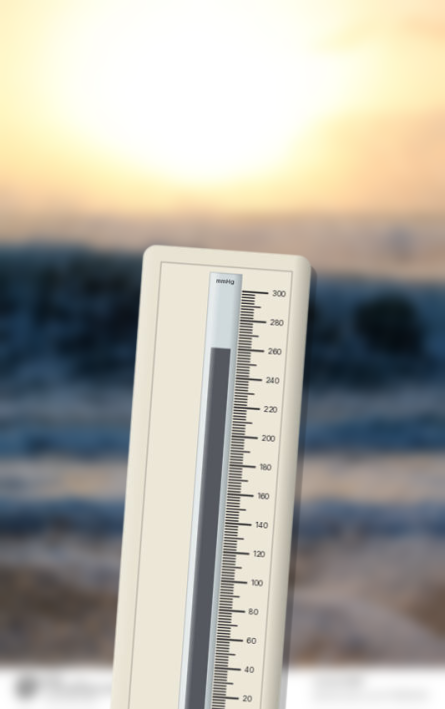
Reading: 260,mmHg
